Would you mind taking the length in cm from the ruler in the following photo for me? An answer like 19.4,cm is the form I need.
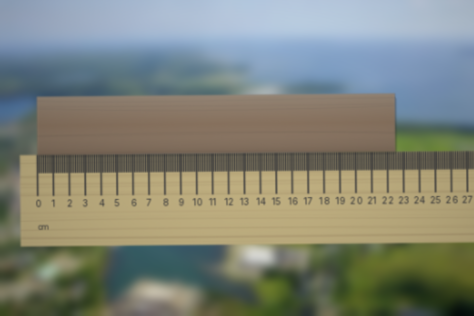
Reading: 22.5,cm
